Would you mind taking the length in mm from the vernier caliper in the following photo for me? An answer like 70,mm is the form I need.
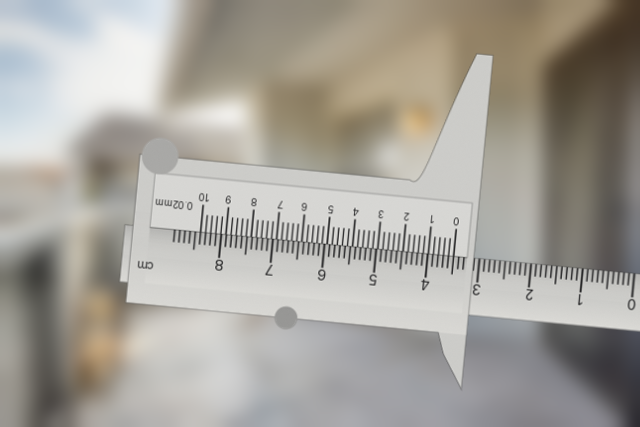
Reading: 35.0,mm
